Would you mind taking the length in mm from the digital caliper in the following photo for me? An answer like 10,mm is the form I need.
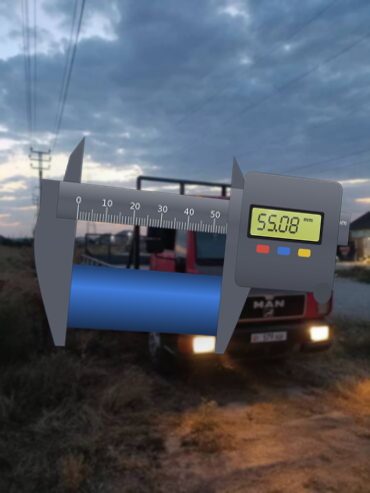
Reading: 55.08,mm
